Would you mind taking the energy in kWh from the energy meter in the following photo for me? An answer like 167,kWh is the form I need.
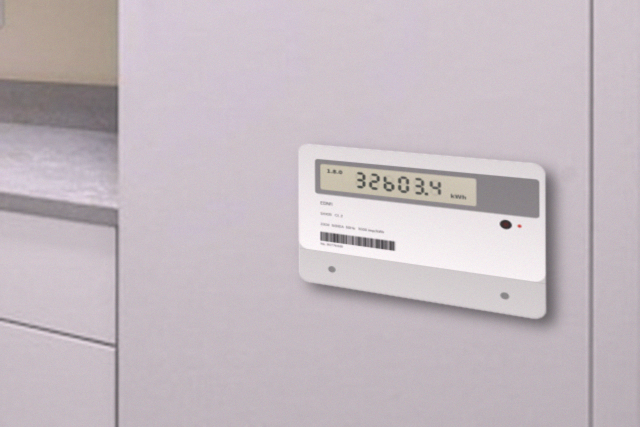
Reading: 32603.4,kWh
